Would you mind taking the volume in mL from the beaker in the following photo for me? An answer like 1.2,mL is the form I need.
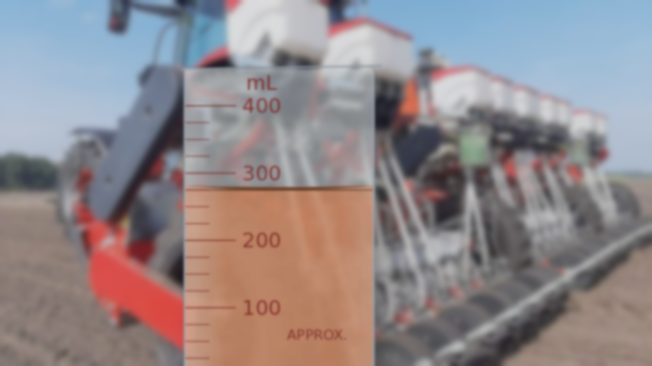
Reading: 275,mL
